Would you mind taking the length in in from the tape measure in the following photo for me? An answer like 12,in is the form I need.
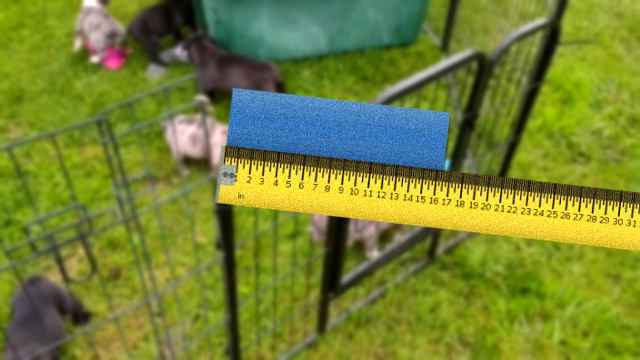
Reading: 16.5,in
